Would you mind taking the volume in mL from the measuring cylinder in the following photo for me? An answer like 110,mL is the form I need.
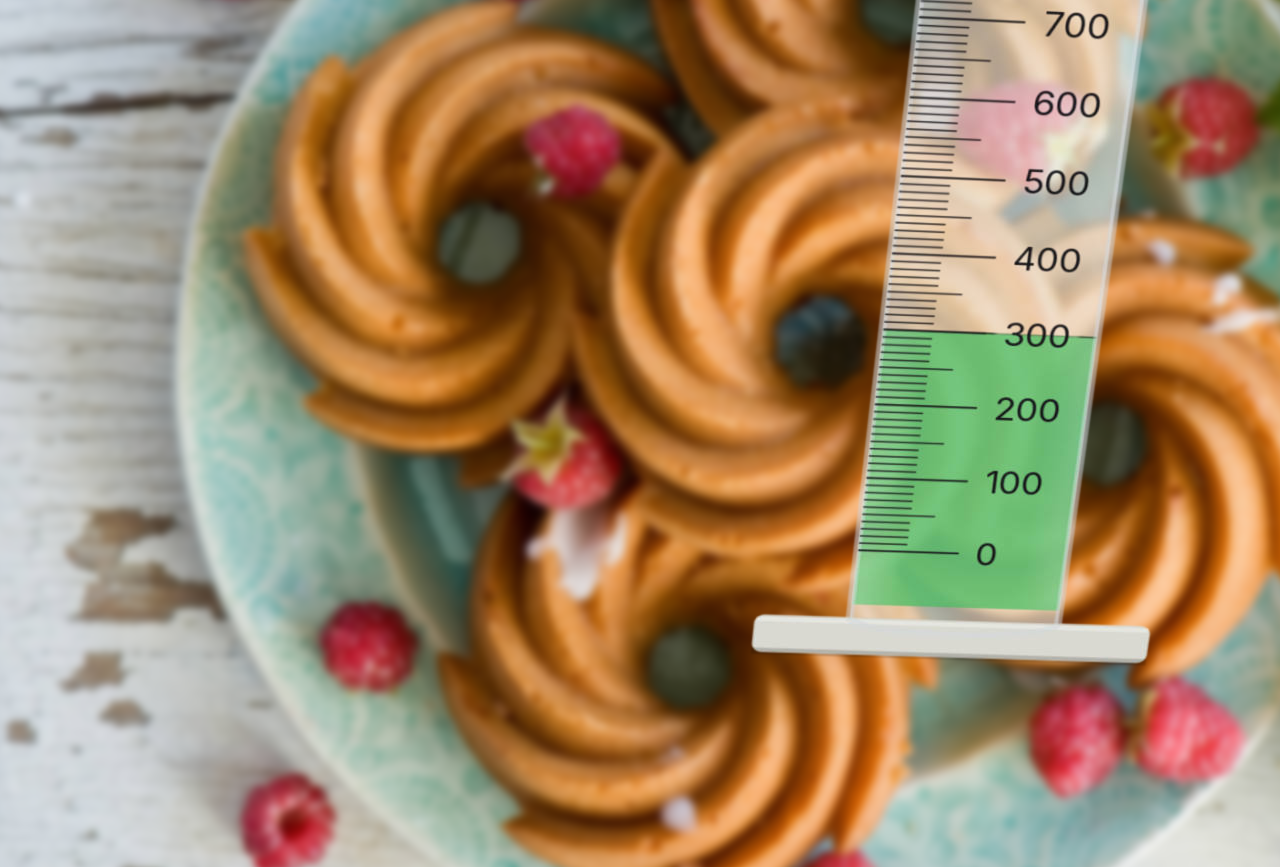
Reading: 300,mL
